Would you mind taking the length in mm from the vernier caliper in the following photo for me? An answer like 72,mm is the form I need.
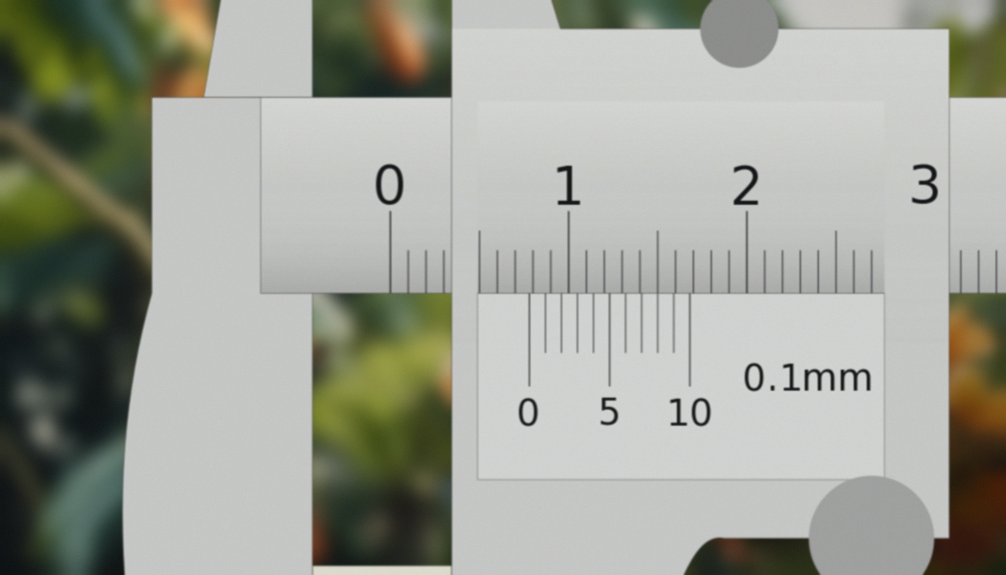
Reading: 7.8,mm
